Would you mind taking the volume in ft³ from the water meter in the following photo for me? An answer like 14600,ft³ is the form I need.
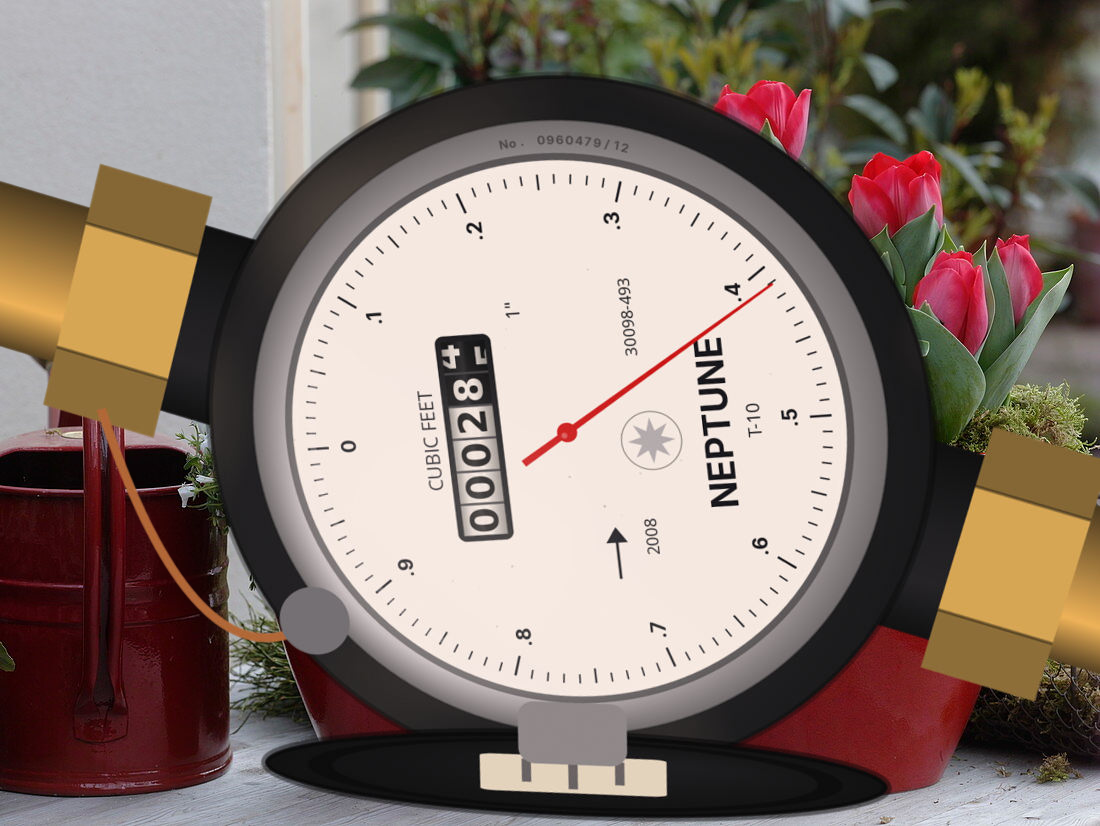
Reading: 284.41,ft³
